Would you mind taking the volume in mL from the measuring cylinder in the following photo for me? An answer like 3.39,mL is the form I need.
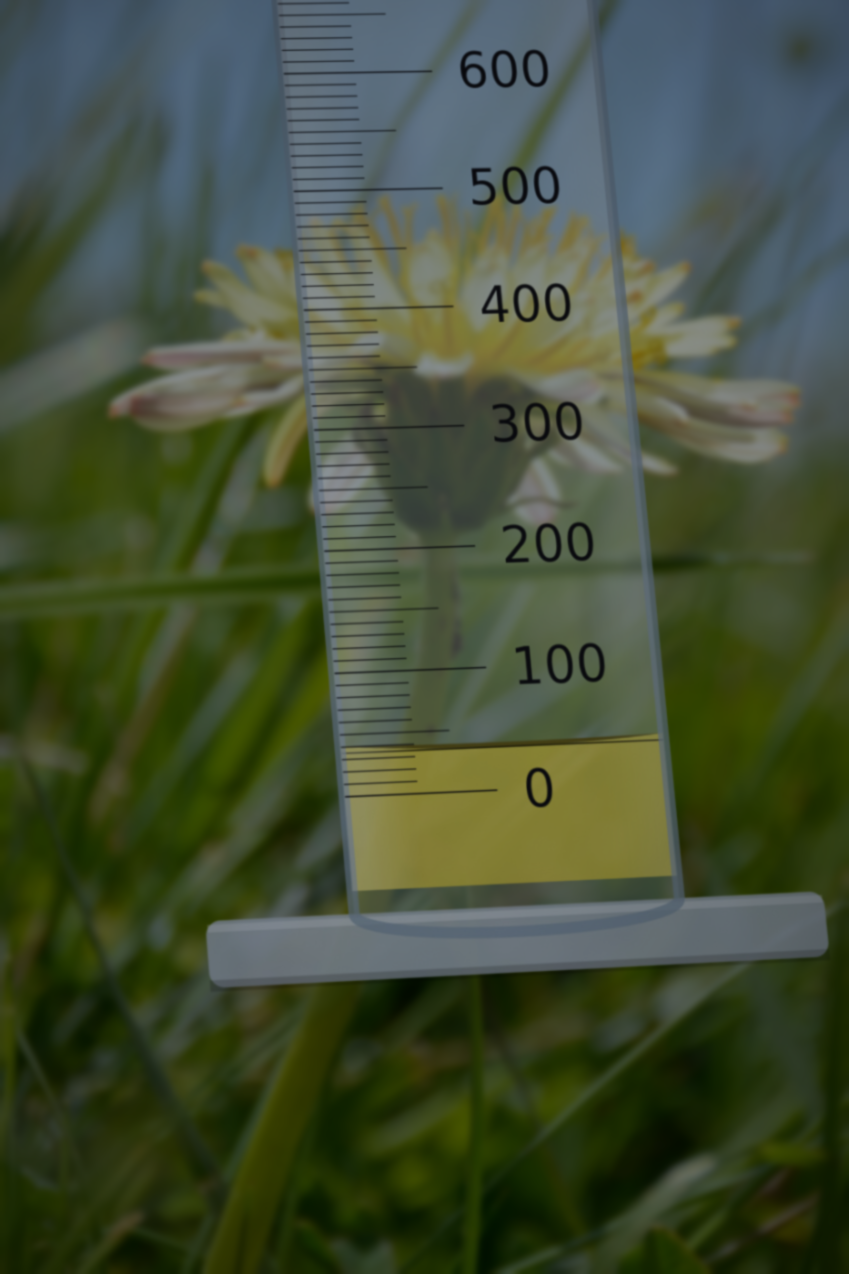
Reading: 35,mL
